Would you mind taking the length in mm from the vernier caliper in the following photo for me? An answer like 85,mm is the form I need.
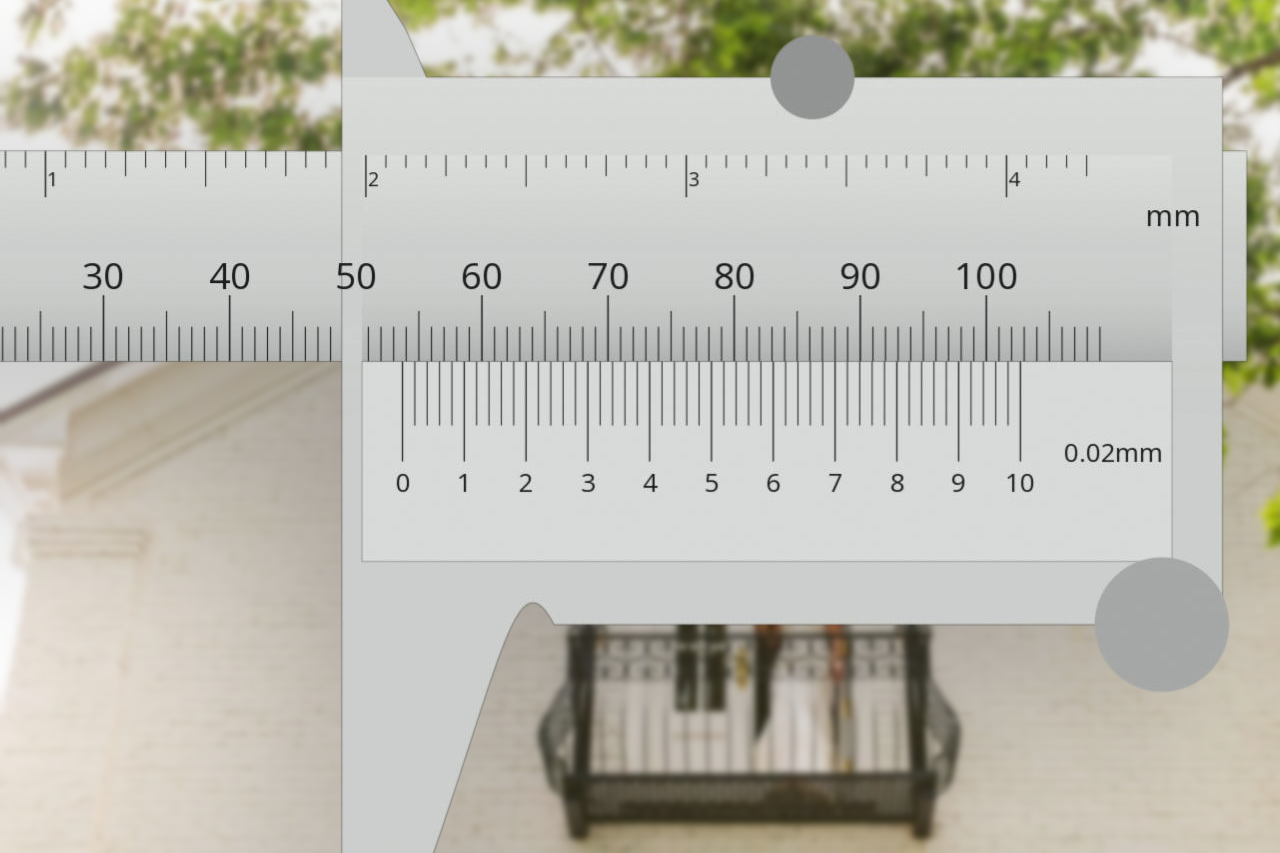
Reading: 53.7,mm
